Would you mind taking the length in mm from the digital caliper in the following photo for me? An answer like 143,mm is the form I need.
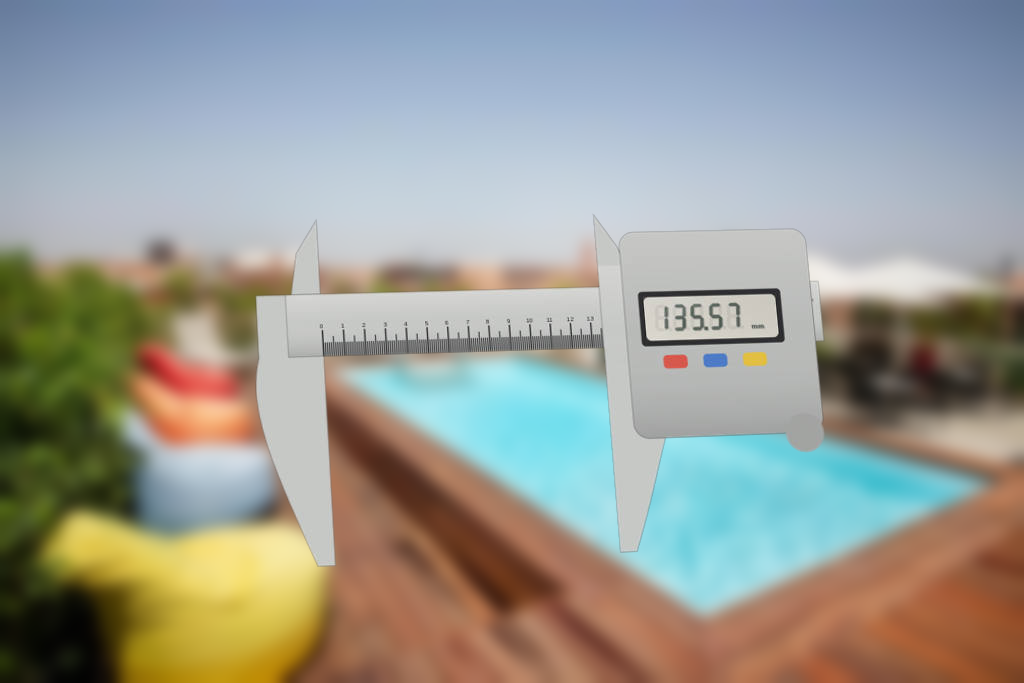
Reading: 135.57,mm
